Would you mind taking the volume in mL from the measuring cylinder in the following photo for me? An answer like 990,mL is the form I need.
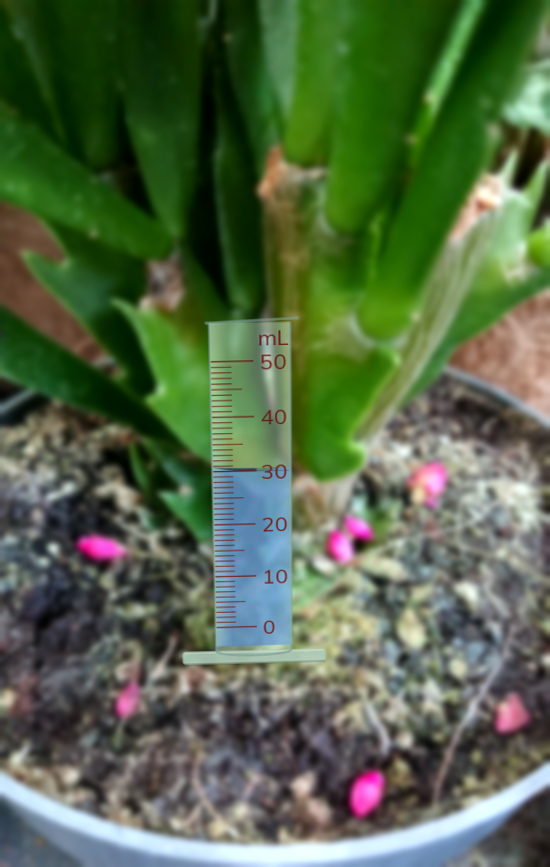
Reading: 30,mL
